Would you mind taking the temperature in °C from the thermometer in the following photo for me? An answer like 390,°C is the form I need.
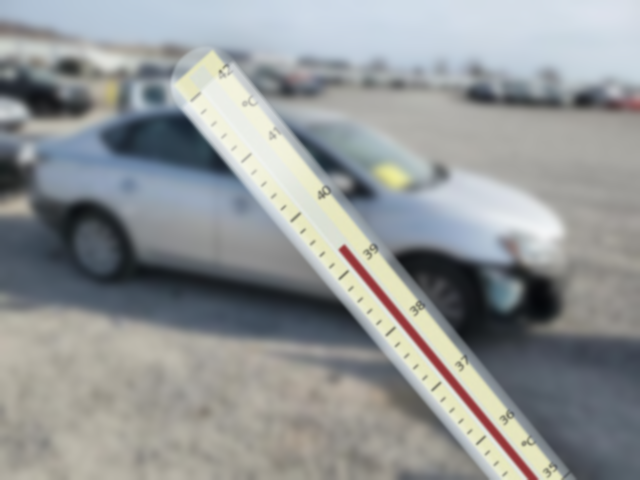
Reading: 39.3,°C
